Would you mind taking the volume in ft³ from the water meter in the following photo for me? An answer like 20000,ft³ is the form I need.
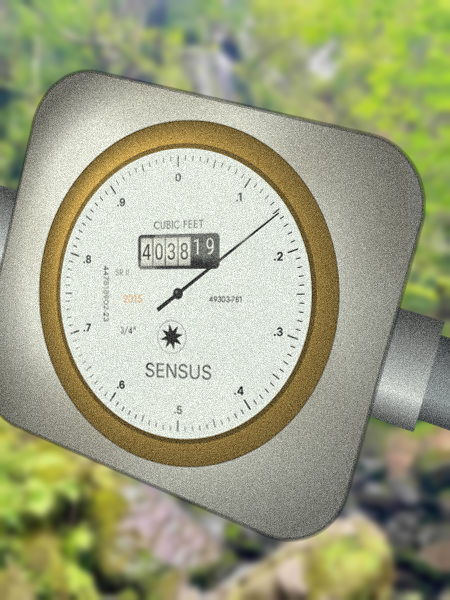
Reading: 403819.15,ft³
